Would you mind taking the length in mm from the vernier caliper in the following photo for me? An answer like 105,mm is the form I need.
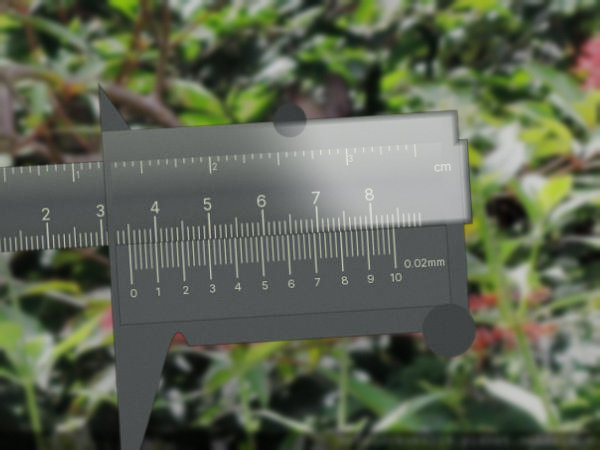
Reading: 35.0,mm
